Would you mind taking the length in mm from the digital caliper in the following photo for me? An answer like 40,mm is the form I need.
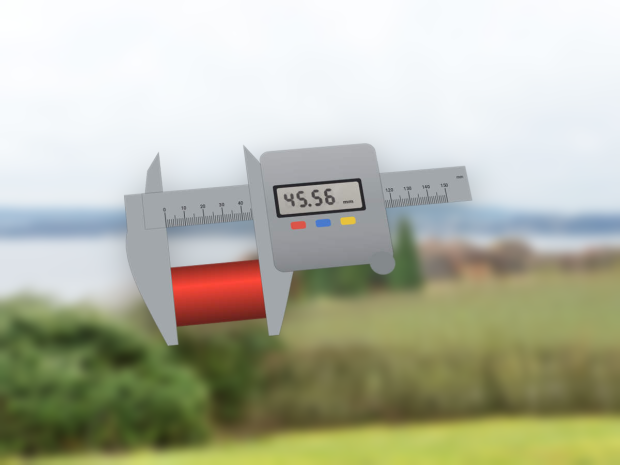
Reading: 45.56,mm
